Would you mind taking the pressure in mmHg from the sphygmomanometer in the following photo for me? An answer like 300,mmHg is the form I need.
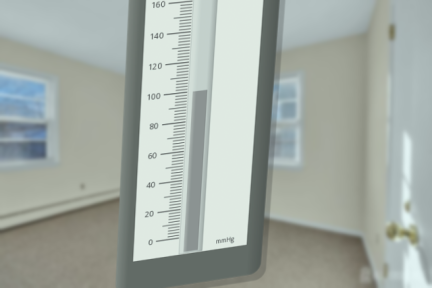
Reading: 100,mmHg
